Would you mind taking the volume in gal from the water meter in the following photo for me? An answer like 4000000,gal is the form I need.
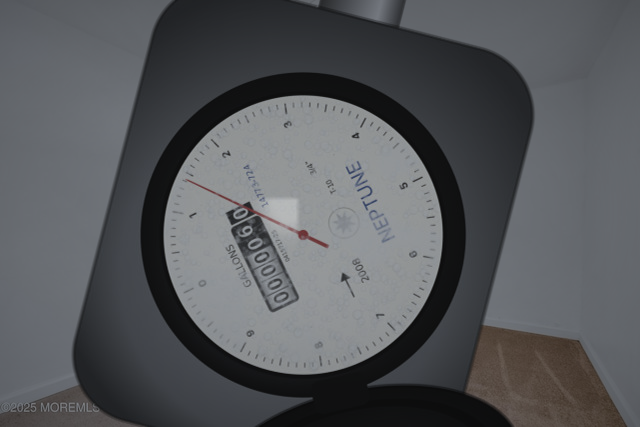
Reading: 61.4,gal
